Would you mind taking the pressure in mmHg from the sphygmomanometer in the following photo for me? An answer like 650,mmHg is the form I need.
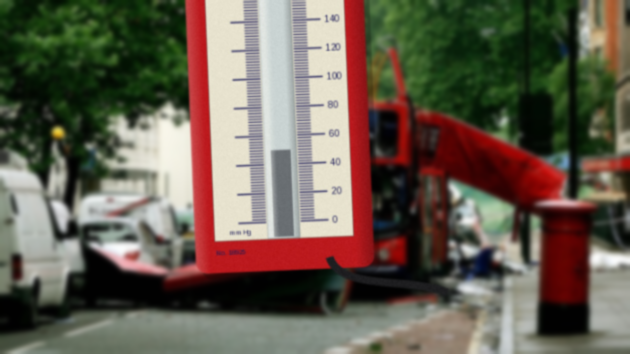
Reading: 50,mmHg
